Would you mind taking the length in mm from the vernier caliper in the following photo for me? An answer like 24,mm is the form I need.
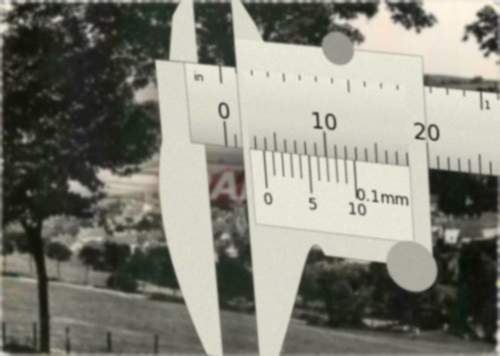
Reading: 3.8,mm
